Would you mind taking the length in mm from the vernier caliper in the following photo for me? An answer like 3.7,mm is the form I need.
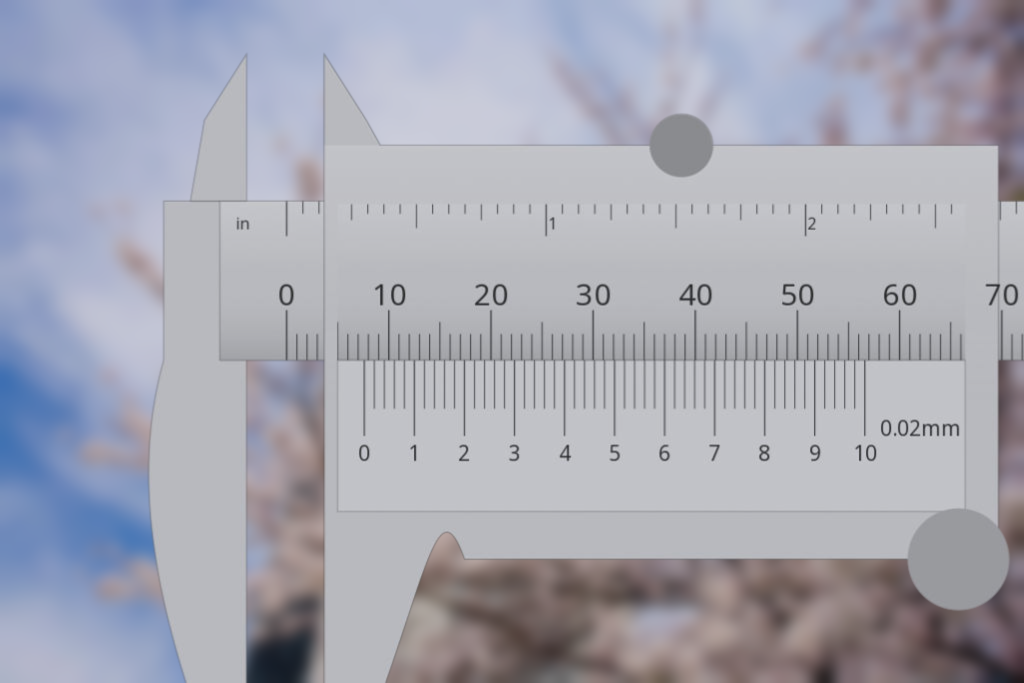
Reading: 7.6,mm
